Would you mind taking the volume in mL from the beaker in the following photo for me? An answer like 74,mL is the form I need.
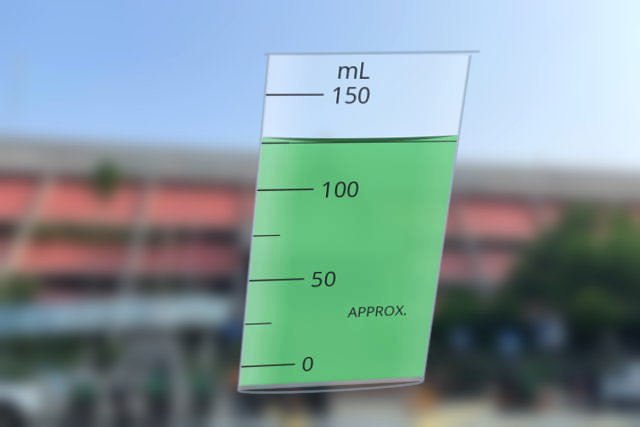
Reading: 125,mL
